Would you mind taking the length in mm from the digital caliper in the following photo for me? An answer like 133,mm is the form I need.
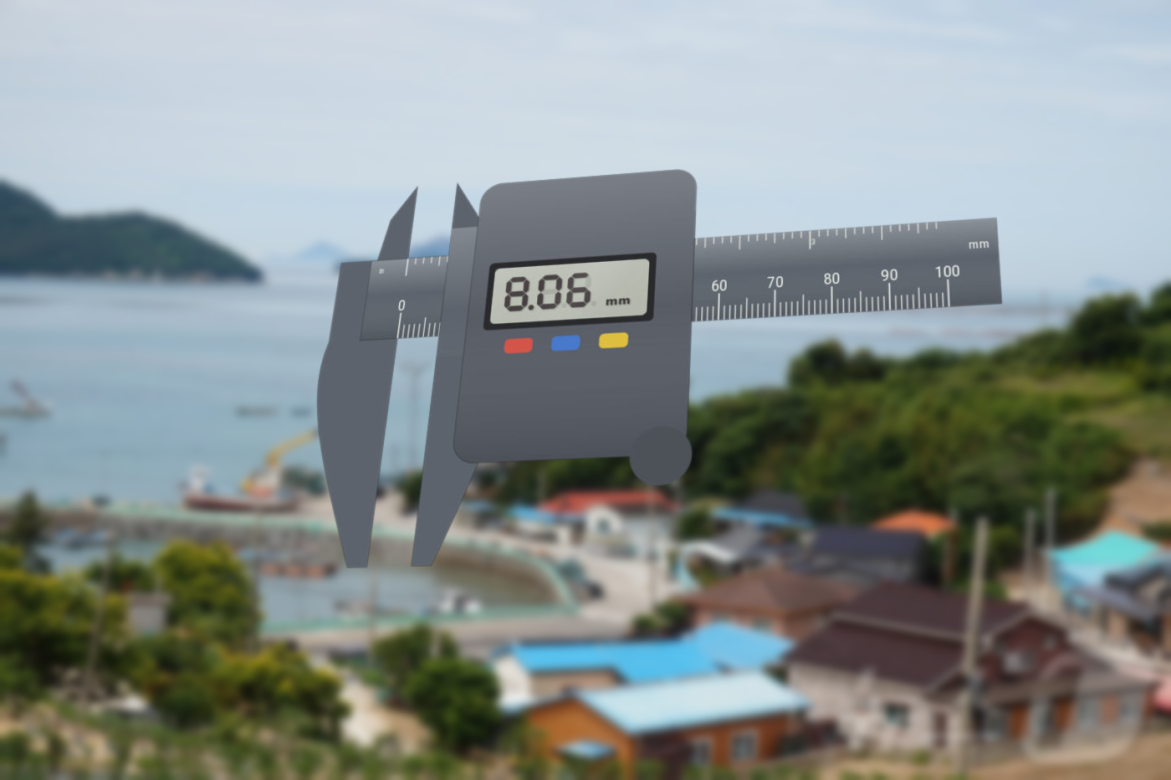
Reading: 8.06,mm
